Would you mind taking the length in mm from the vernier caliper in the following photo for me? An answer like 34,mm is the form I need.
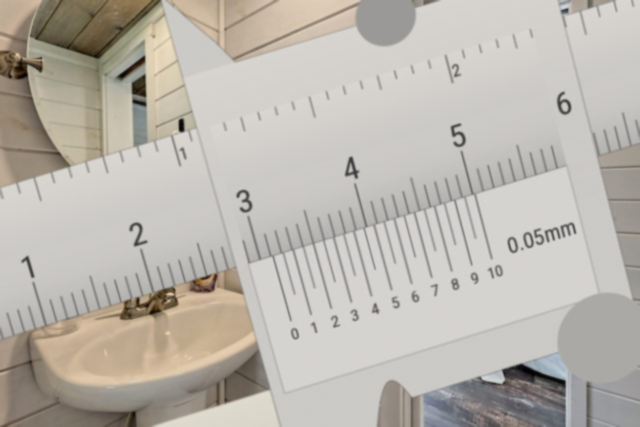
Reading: 31.2,mm
